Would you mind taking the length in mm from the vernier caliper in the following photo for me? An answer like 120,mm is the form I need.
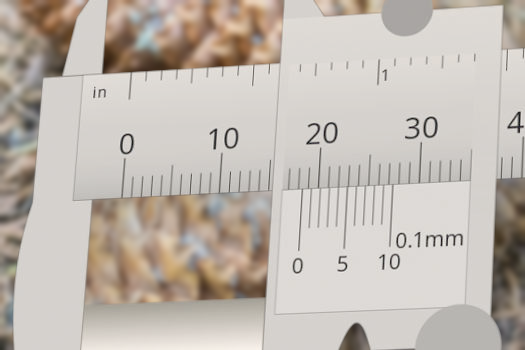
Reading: 18.4,mm
